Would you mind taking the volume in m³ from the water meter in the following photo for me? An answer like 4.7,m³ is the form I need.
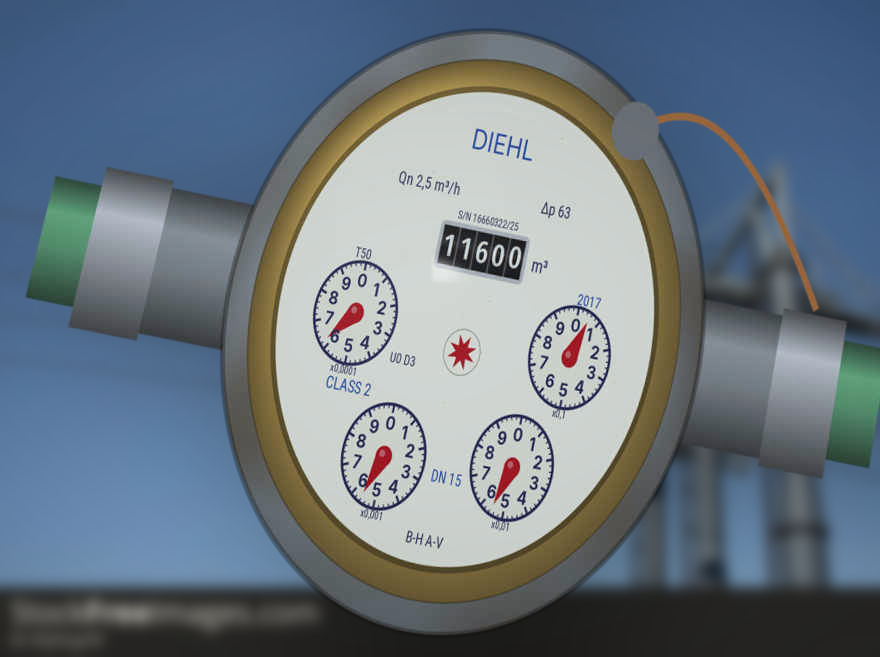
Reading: 11600.0556,m³
